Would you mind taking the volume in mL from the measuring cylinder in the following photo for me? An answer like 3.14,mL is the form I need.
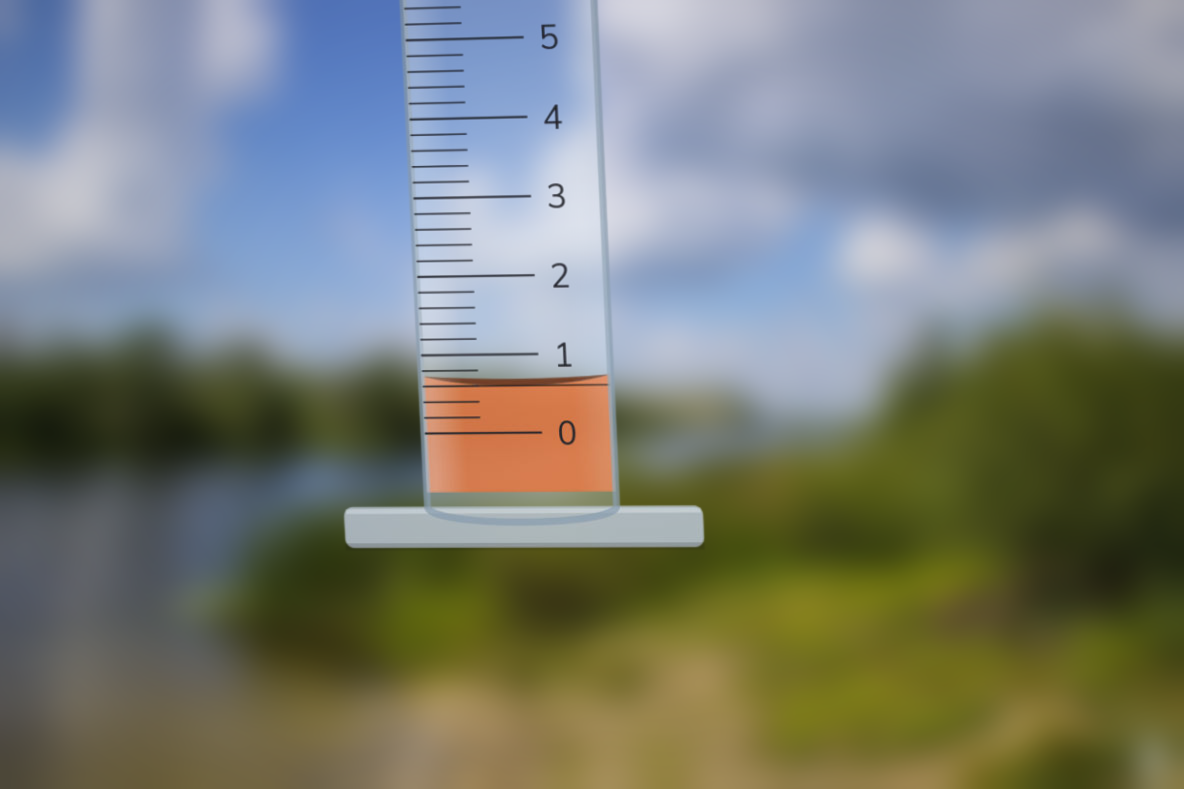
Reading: 0.6,mL
